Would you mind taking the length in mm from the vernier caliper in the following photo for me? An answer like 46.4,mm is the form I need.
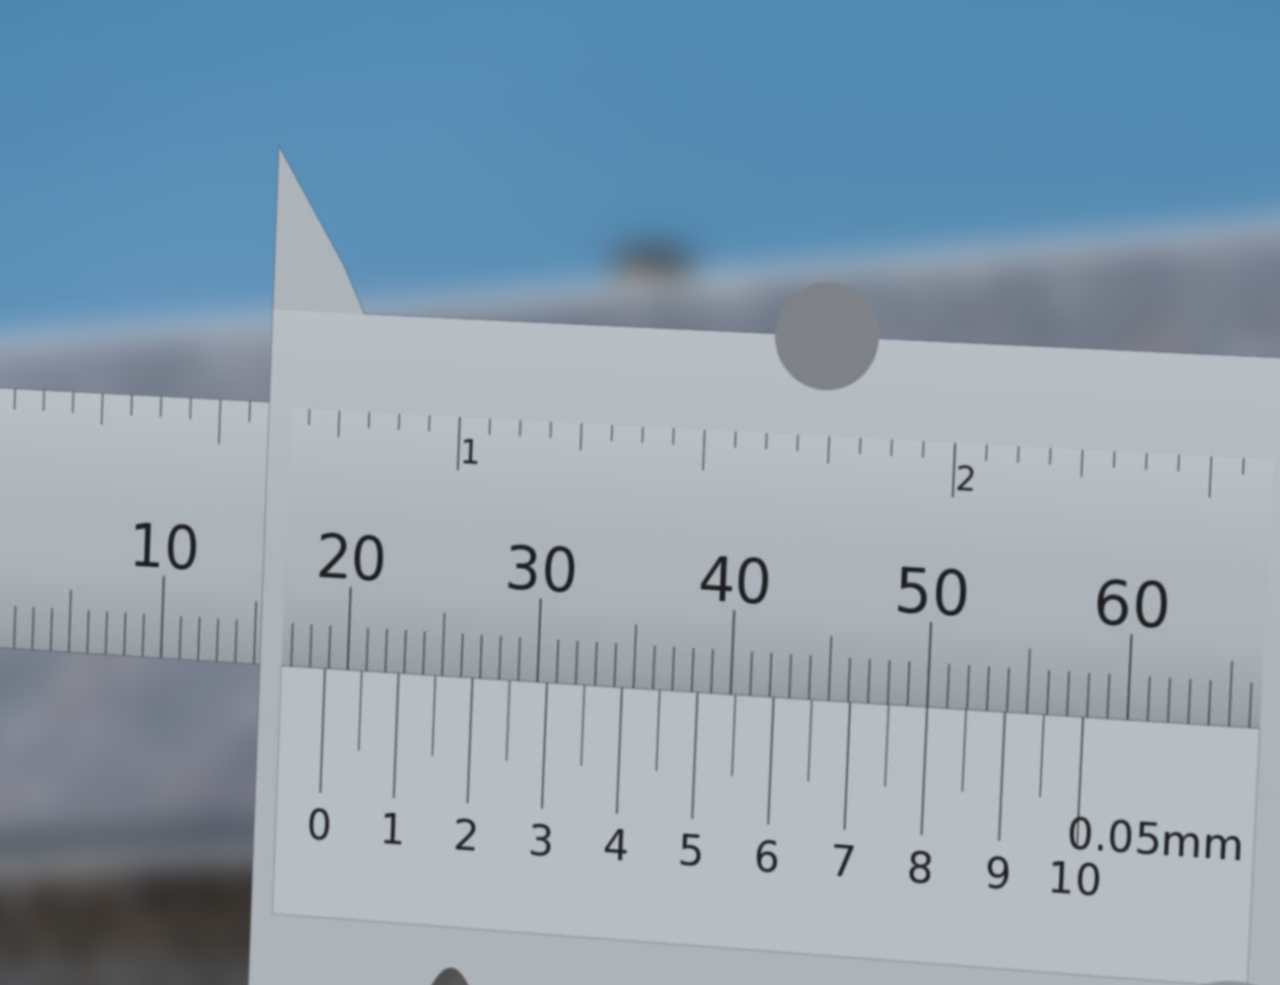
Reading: 18.8,mm
